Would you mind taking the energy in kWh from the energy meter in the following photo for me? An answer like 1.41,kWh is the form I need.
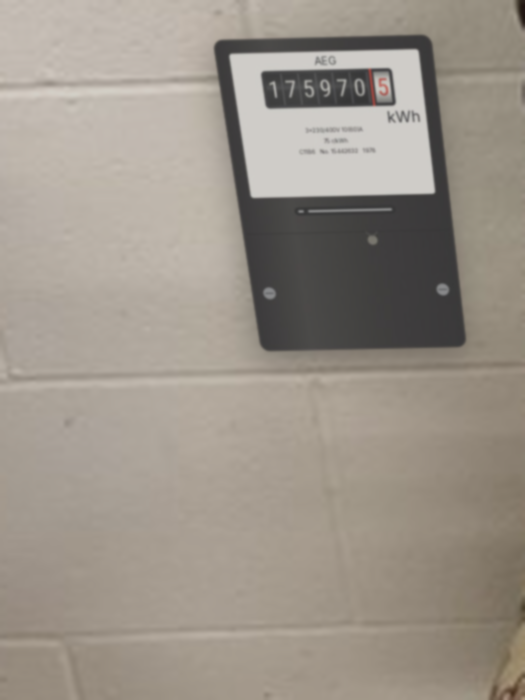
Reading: 175970.5,kWh
